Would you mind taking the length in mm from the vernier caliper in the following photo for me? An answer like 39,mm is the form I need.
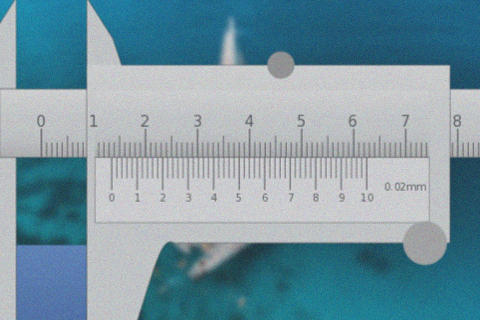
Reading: 13.5,mm
